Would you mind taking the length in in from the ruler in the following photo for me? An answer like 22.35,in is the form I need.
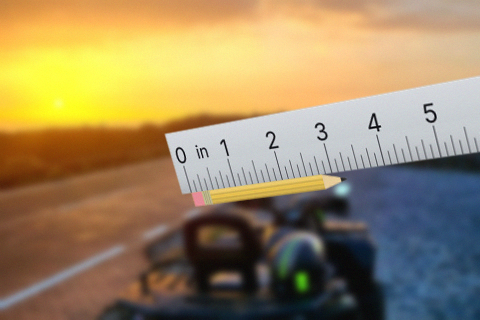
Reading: 3.25,in
